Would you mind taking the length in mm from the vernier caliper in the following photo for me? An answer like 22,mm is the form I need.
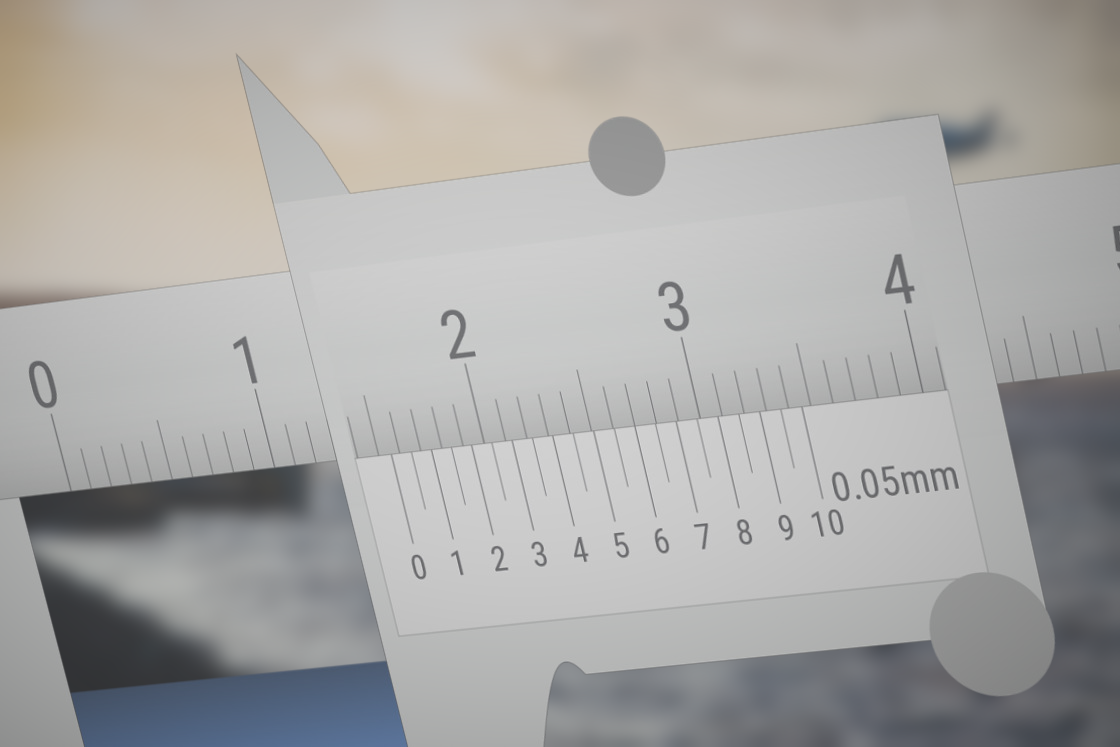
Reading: 15.6,mm
